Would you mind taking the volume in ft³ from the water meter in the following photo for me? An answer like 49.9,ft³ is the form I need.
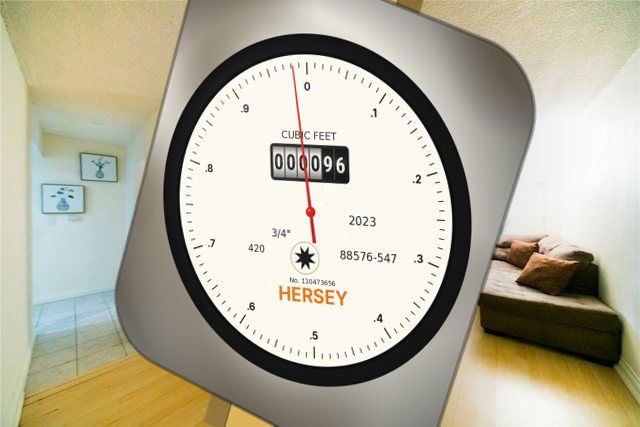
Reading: 95.98,ft³
